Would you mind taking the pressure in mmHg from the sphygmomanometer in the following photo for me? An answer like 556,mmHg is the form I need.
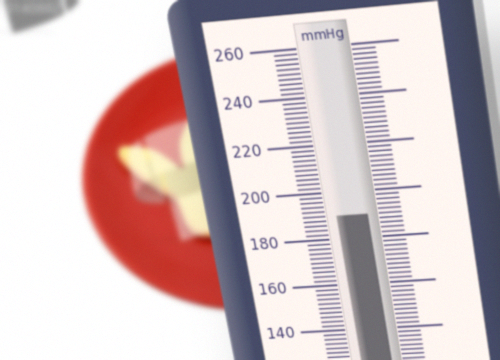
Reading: 190,mmHg
